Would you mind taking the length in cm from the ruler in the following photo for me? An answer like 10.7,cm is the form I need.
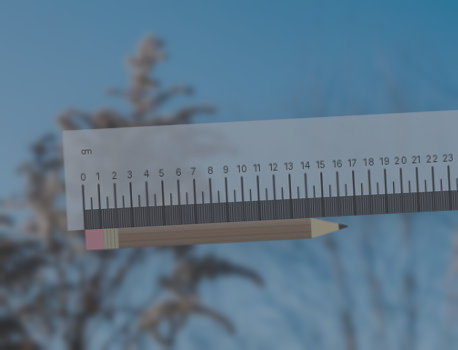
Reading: 16.5,cm
